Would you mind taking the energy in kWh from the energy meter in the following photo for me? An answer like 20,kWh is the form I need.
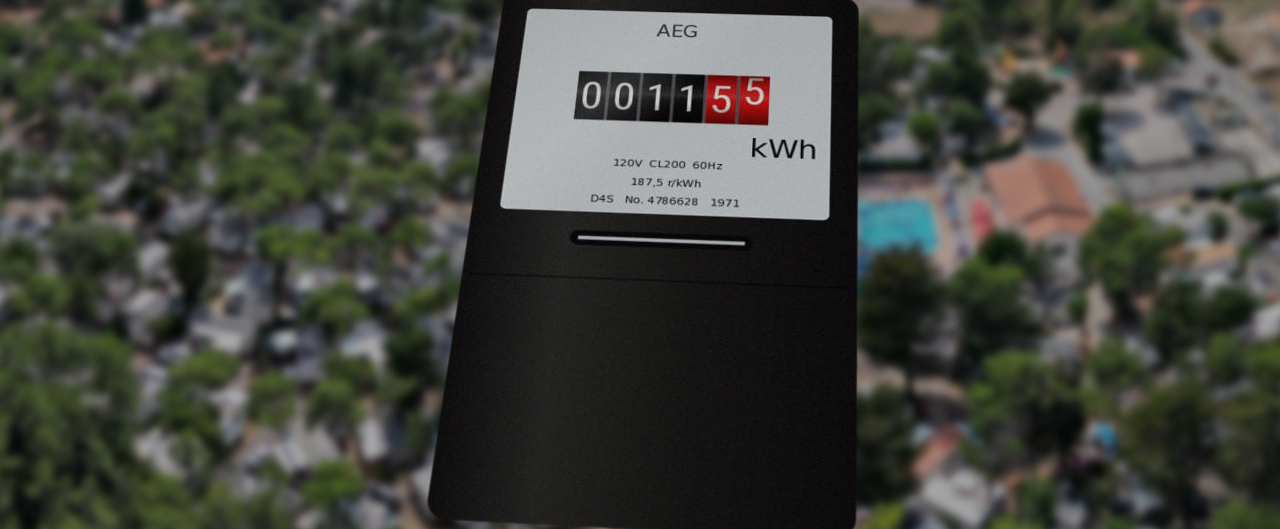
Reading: 11.55,kWh
